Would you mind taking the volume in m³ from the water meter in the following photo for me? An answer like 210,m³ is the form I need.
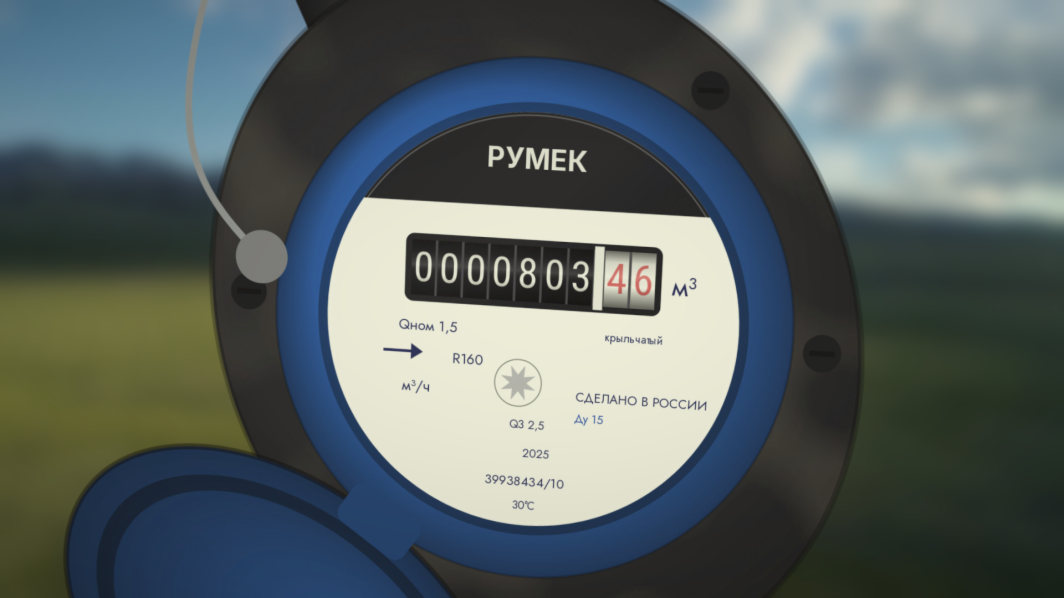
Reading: 803.46,m³
